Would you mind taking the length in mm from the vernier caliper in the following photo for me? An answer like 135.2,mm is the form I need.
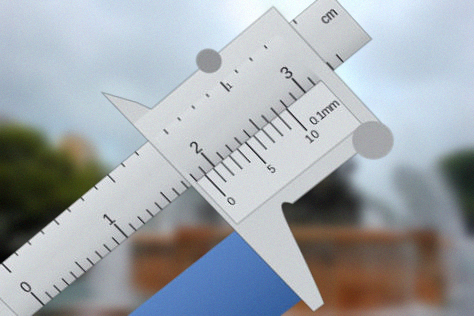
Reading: 18.9,mm
